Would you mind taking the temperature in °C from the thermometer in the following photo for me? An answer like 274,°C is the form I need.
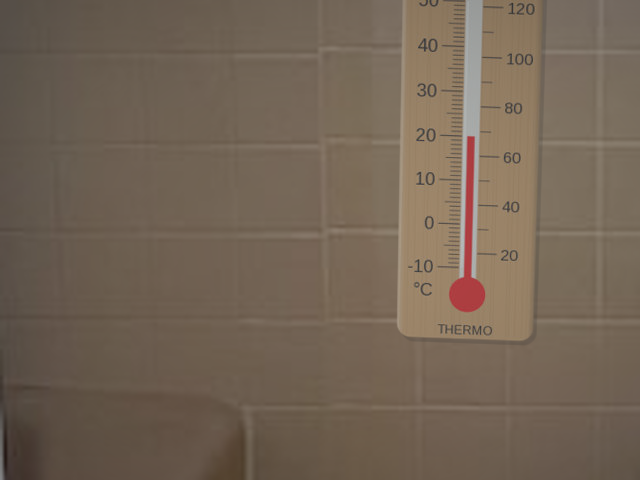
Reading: 20,°C
